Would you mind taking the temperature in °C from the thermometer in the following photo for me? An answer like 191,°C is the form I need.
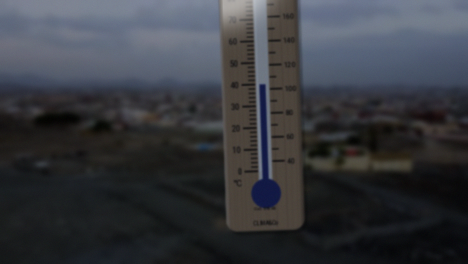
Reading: 40,°C
